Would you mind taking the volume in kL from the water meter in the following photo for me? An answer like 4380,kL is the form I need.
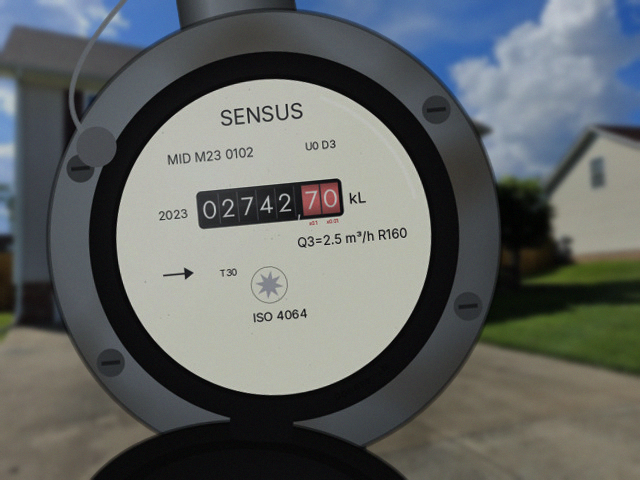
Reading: 2742.70,kL
